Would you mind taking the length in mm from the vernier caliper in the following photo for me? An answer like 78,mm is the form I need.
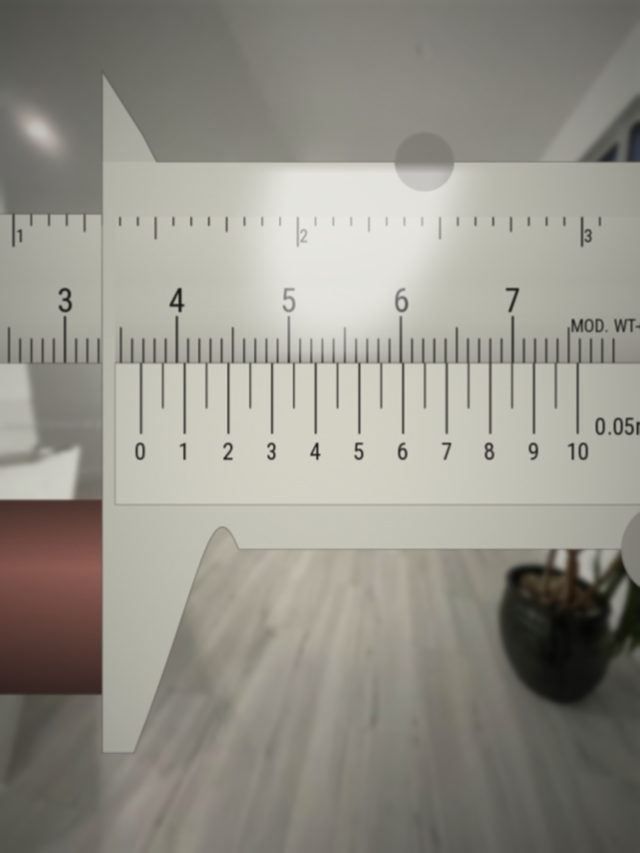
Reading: 36.8,mm
